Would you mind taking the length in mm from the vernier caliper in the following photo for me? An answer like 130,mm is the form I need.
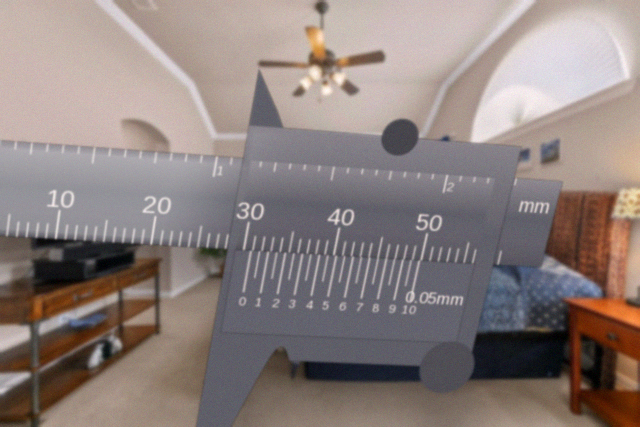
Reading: 30.8,mm
